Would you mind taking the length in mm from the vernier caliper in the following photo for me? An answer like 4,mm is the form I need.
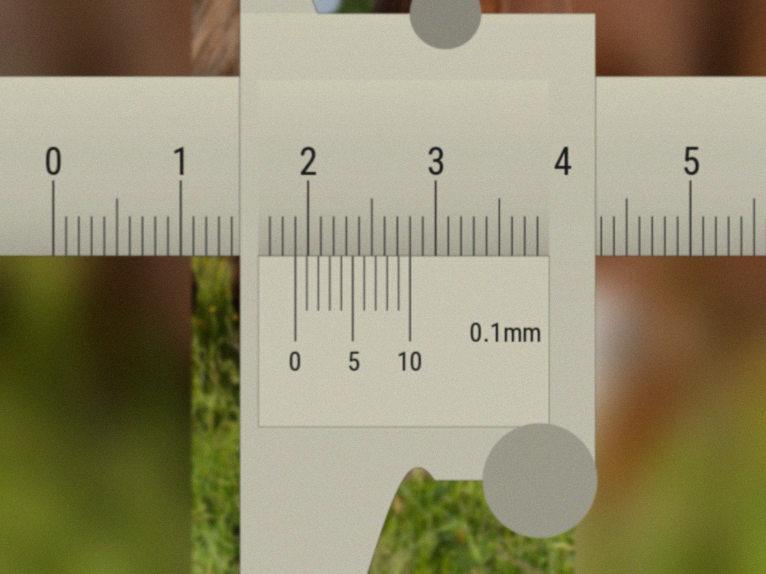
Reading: 19.0,mm
